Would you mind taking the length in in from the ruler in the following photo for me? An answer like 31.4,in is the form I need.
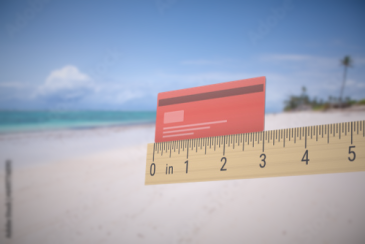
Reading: 3,in
